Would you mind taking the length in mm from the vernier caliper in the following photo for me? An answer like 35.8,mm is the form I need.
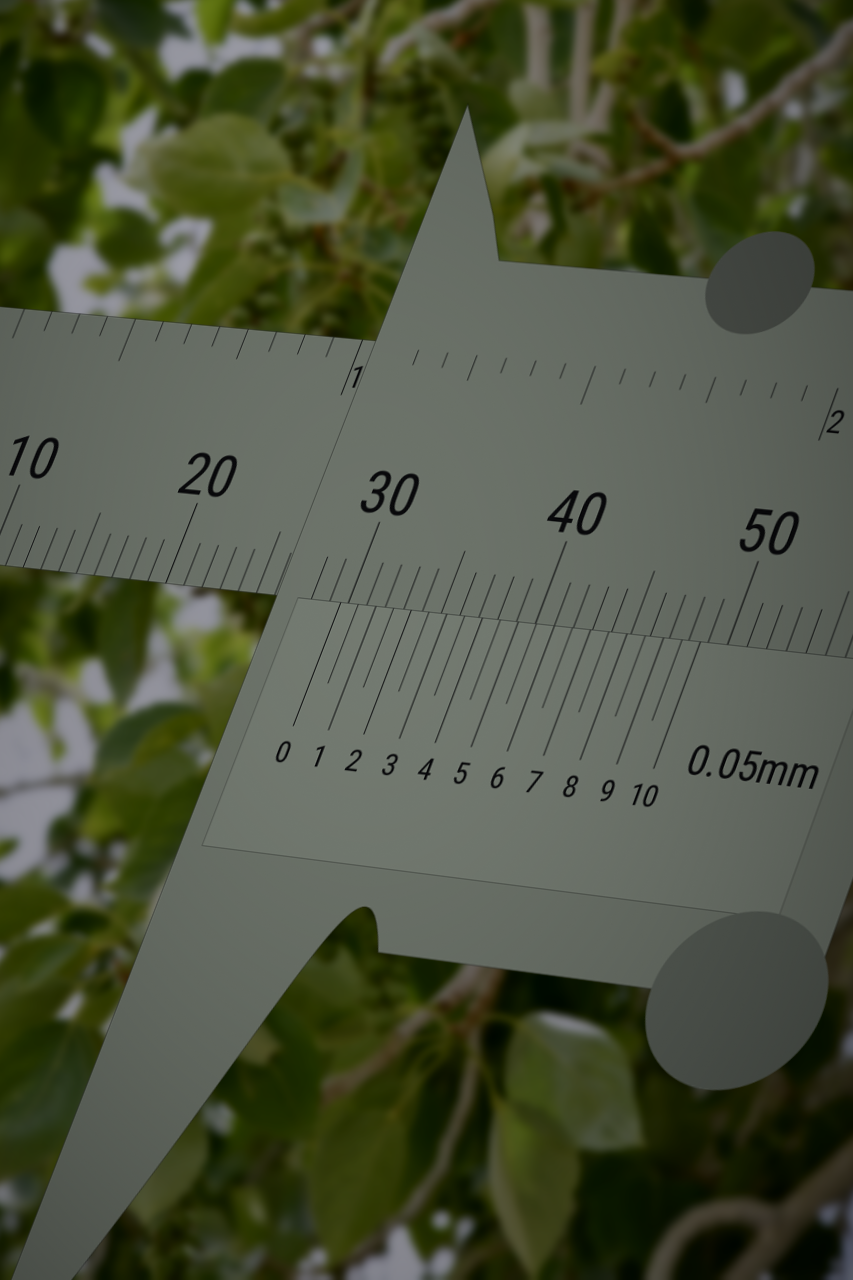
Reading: 29.6,mm
